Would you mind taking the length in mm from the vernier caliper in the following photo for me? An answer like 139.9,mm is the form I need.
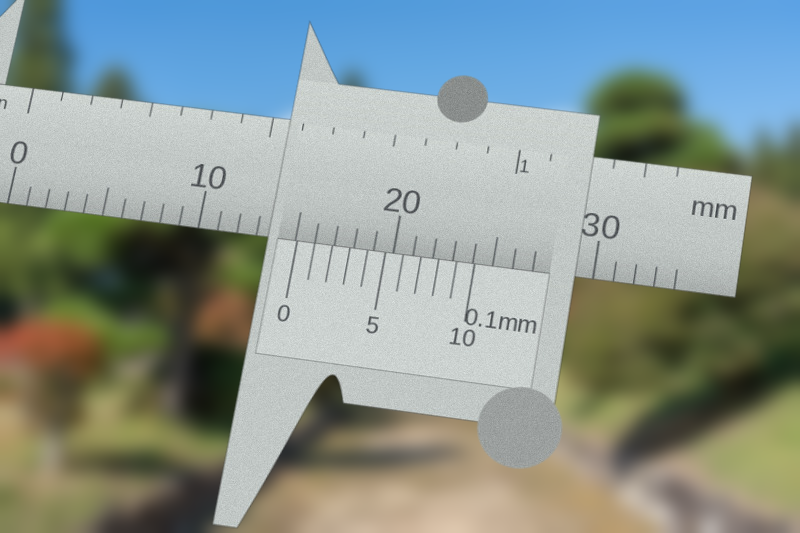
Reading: 15.1,mm
